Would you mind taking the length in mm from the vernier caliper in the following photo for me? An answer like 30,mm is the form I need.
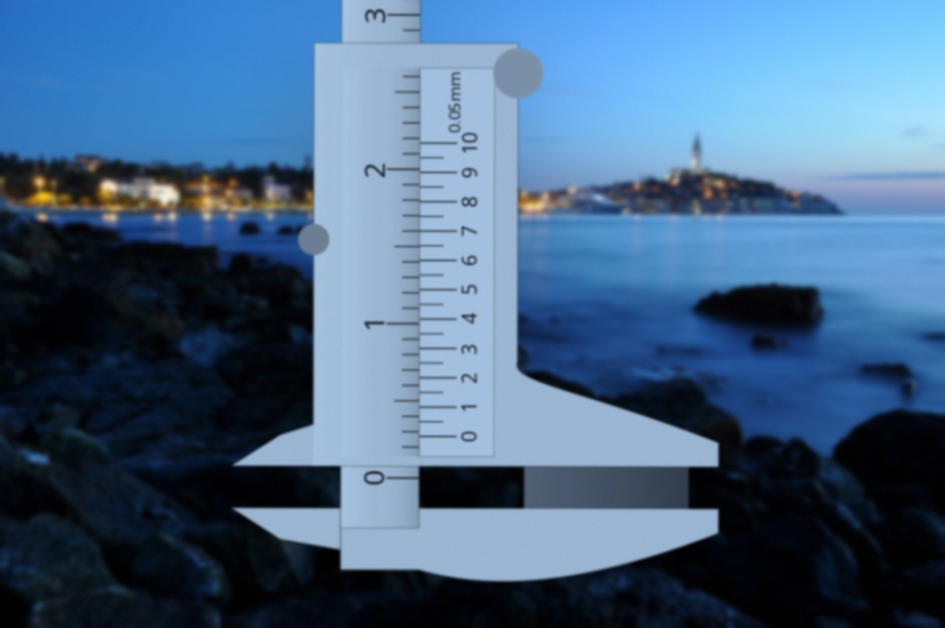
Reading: 2.7,mm
